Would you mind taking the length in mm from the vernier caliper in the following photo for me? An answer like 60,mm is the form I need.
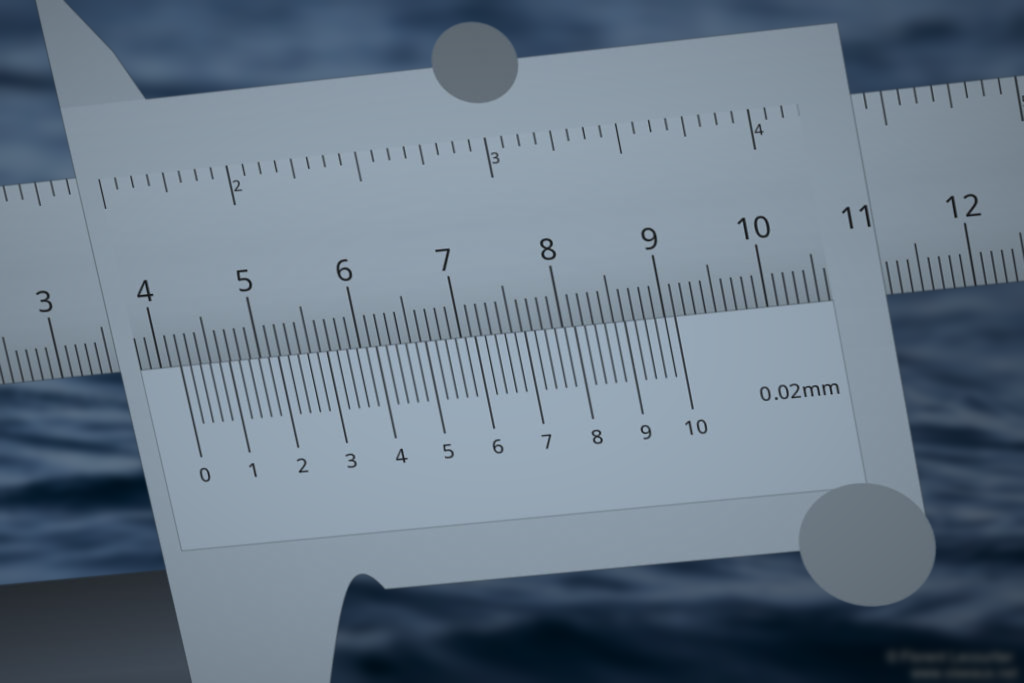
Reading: 42.0,mm
